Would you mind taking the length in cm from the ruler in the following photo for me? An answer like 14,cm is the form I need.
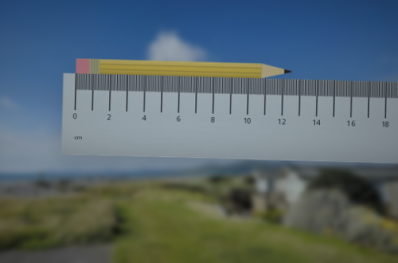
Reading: 12.5,cm
